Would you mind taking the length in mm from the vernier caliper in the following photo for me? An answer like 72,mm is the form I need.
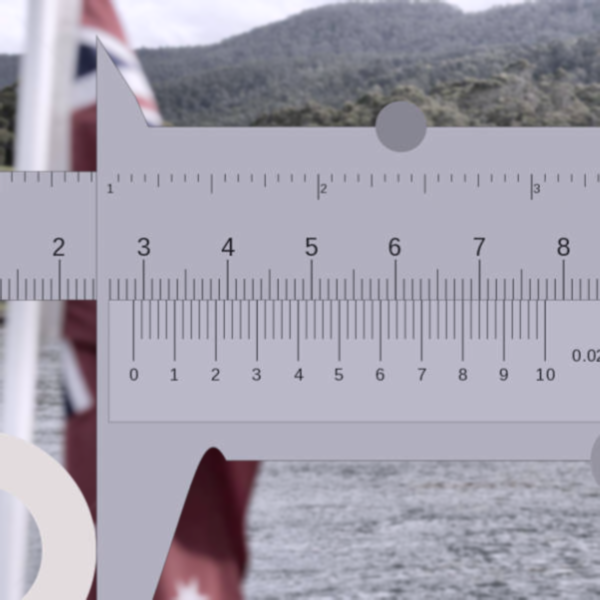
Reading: 28.8,mm
